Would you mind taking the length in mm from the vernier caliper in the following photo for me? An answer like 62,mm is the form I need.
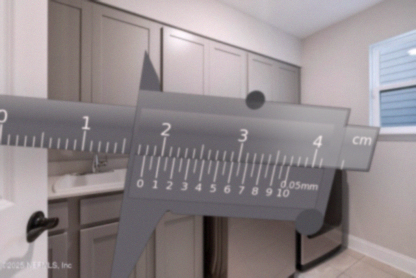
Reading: 17.8,mm
